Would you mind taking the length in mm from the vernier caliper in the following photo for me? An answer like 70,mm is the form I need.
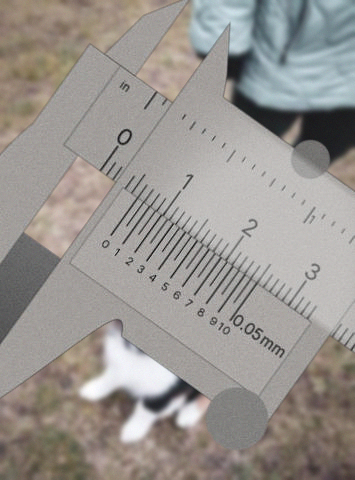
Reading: 6.0,mm
